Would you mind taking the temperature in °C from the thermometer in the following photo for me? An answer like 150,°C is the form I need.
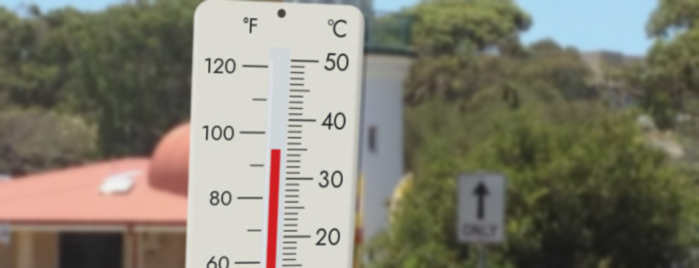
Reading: 35,°C
